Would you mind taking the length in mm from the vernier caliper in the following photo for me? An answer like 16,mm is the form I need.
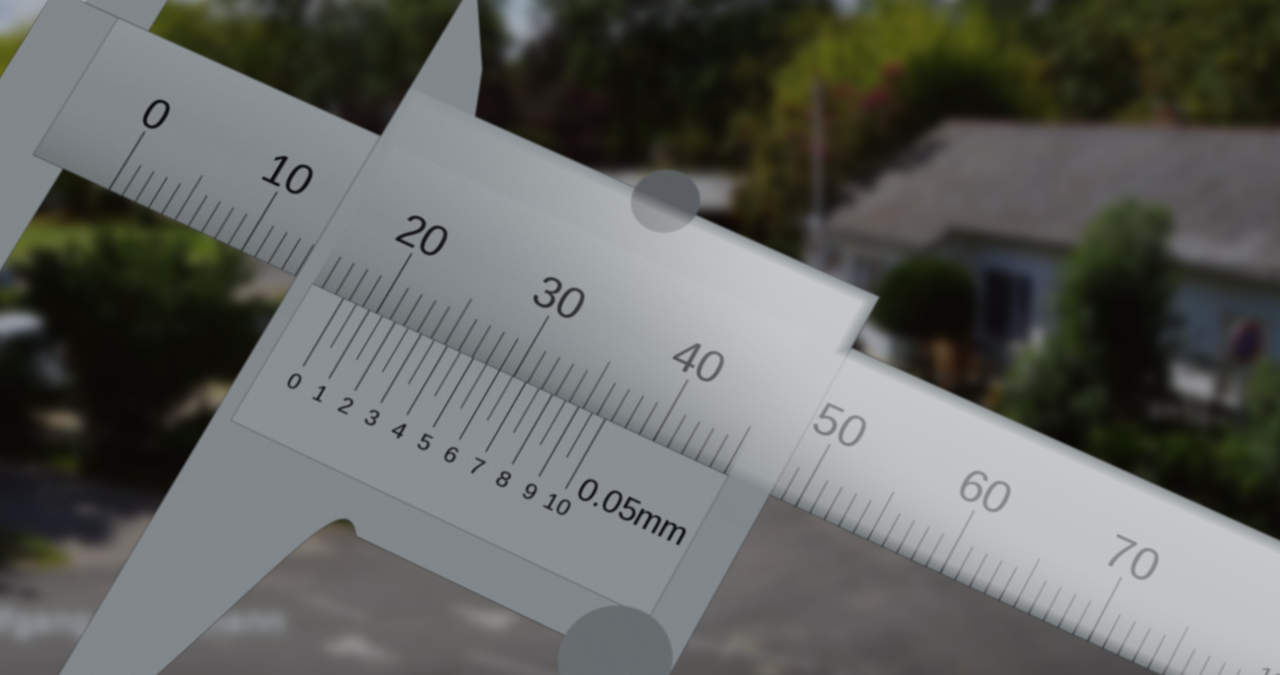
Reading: 17.6,mm
